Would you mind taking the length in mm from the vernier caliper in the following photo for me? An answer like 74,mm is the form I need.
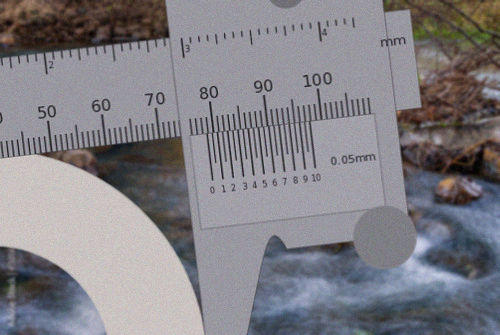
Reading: 78.8,mm
